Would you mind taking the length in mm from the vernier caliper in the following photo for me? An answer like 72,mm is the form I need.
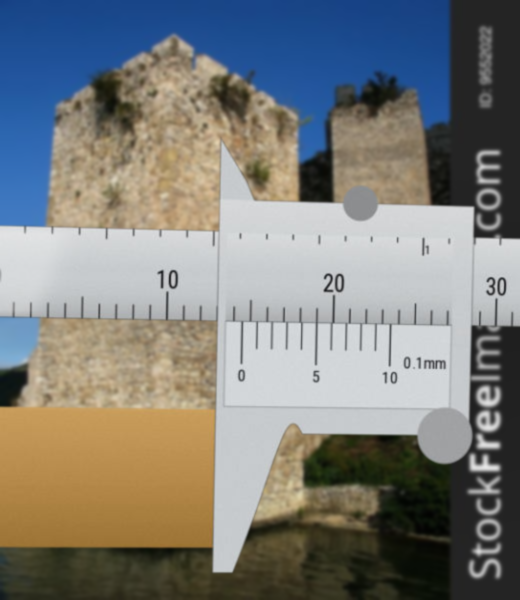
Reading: 14.5,mm
